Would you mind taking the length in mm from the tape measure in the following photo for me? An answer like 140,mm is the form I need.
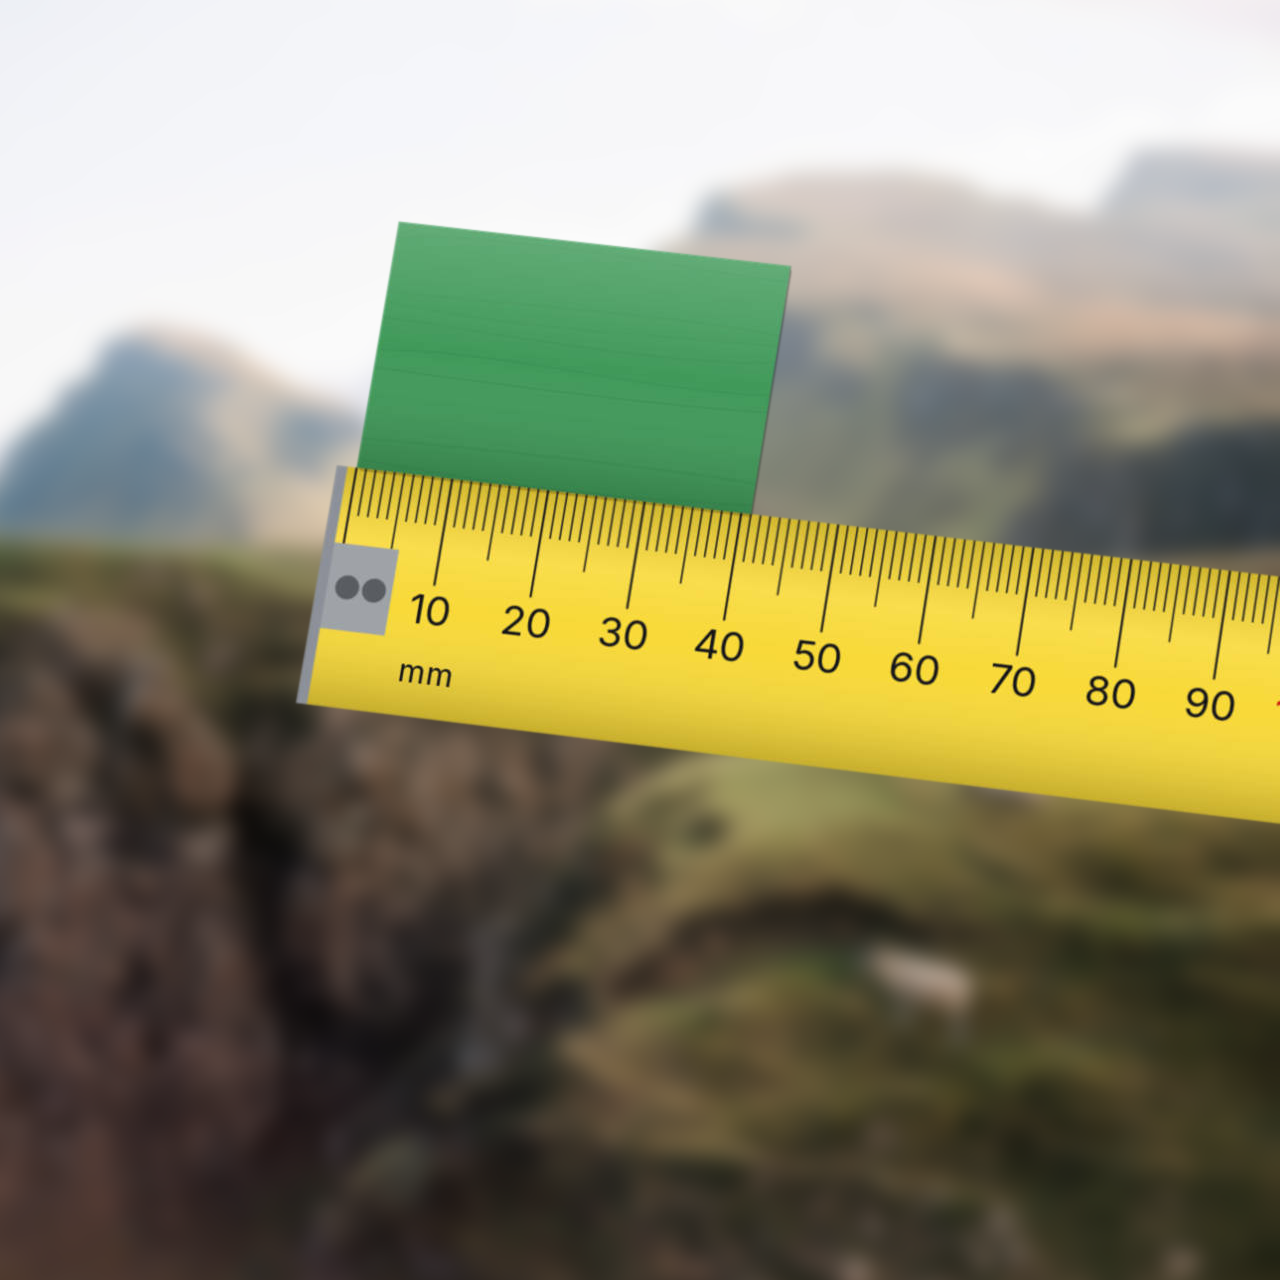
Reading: 41,mm
